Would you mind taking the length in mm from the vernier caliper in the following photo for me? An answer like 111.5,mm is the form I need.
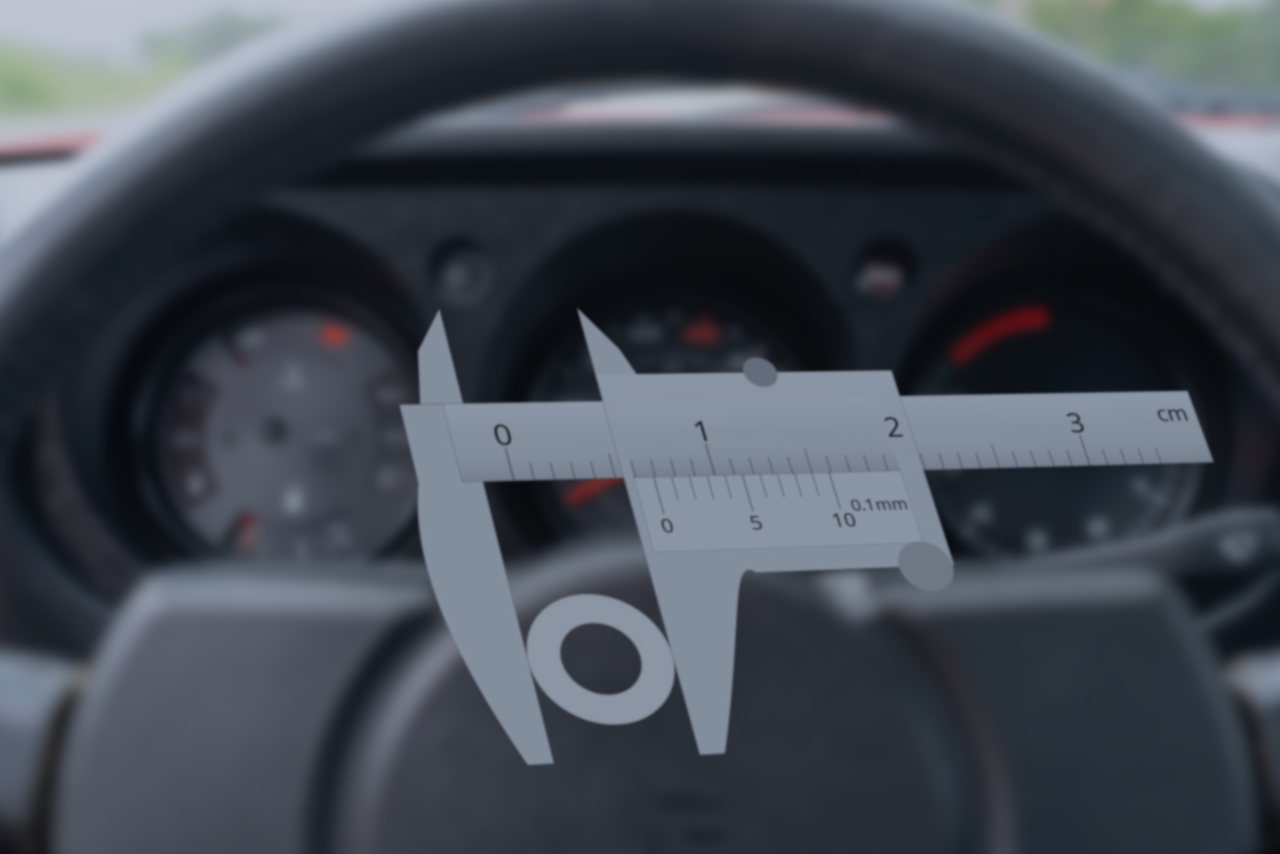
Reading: 6.9,mm
